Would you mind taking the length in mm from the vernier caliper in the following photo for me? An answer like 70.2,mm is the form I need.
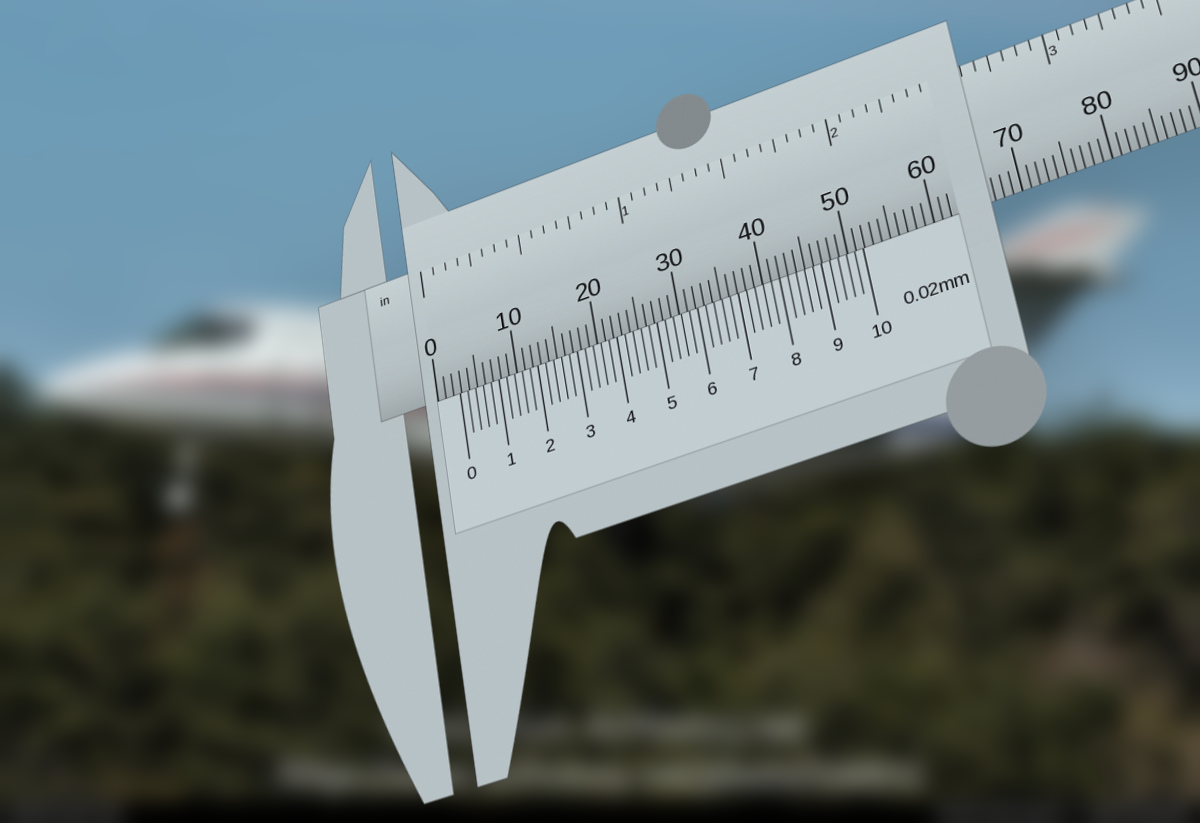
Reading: 2.8,mm
